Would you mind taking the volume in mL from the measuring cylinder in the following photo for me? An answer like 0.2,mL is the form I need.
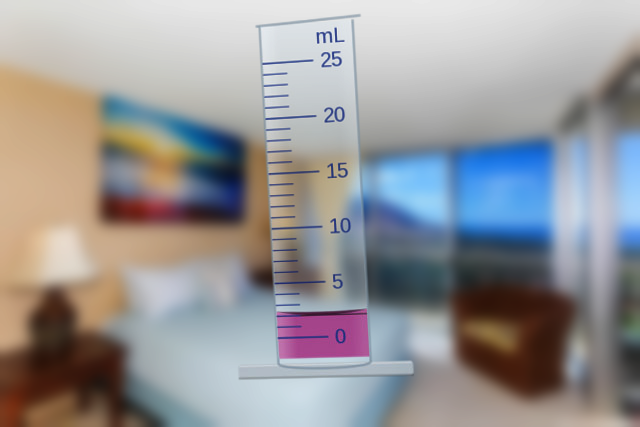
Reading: 2,mL
